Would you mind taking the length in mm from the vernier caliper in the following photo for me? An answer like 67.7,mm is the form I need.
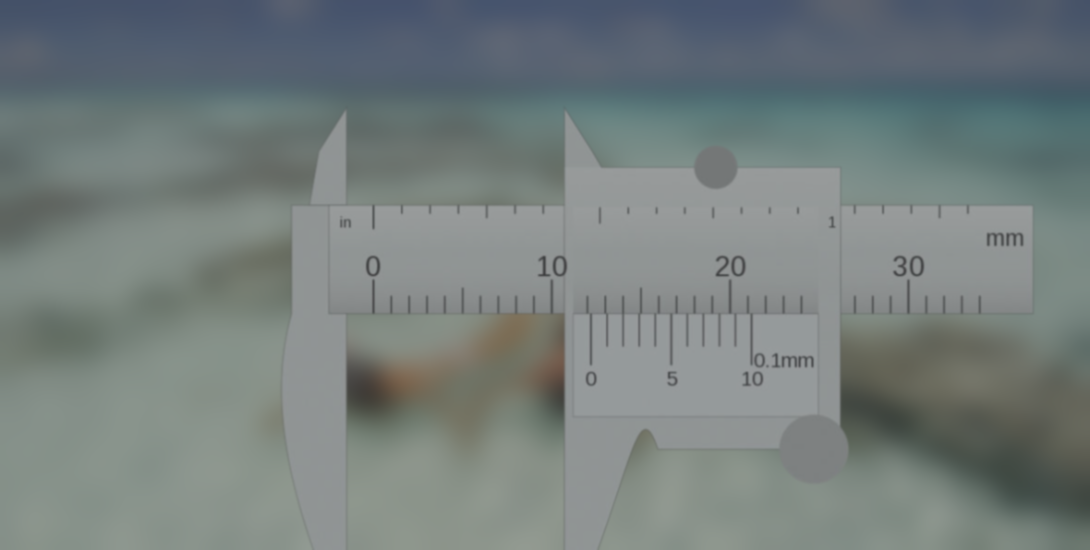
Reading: 12.2,mm
